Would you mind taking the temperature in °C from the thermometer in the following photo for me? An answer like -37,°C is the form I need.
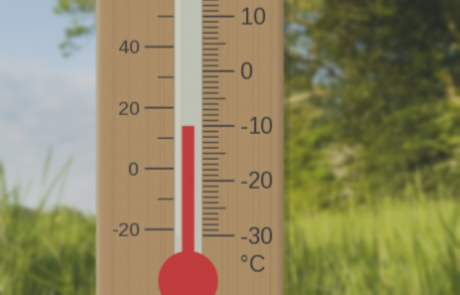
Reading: -10,°C
